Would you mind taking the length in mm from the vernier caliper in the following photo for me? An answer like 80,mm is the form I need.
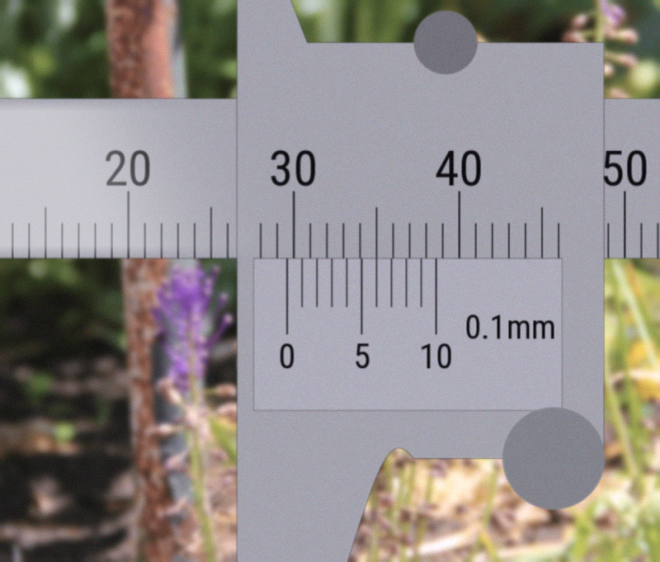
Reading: 29.6,mm
